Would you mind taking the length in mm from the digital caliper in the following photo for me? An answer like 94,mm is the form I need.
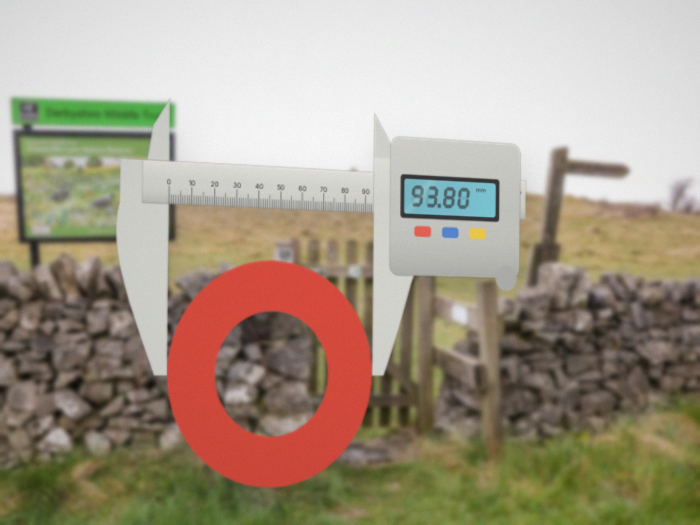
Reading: 93.80,mm
